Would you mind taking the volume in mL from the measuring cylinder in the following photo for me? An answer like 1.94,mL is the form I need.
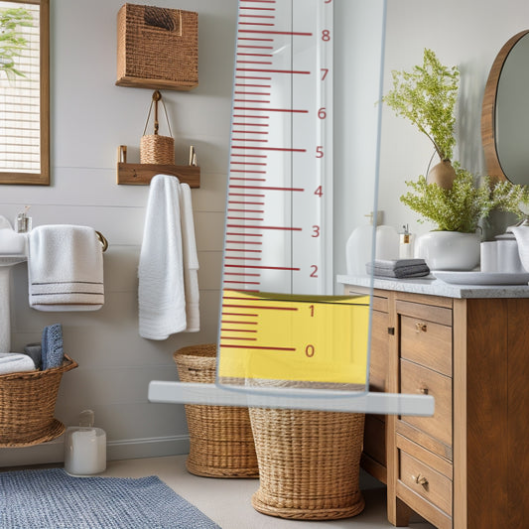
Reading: 1.2,mL
